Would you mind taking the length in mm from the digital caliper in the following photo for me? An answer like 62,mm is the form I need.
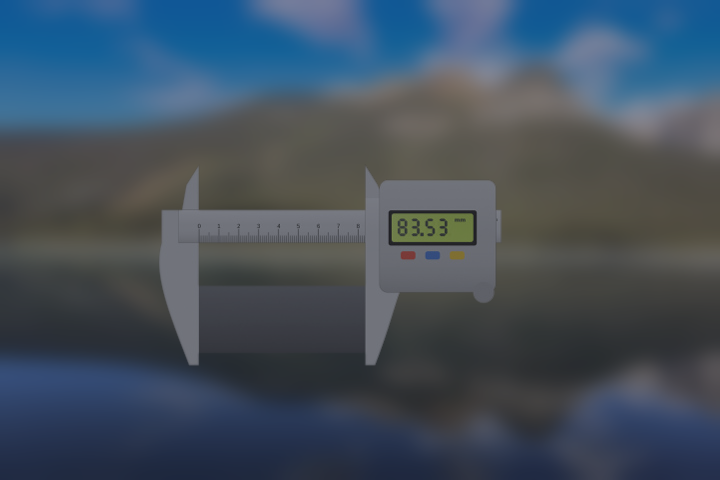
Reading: 83.53,mm
